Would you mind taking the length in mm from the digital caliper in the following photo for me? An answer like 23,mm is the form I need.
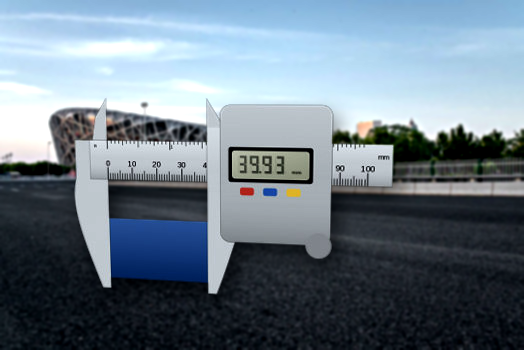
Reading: 39.93,mm
